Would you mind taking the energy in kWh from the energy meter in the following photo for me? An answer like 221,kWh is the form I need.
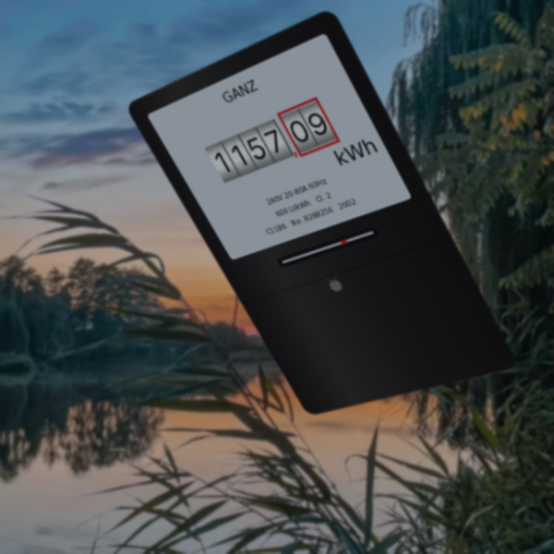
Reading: 1157.09,kWh
